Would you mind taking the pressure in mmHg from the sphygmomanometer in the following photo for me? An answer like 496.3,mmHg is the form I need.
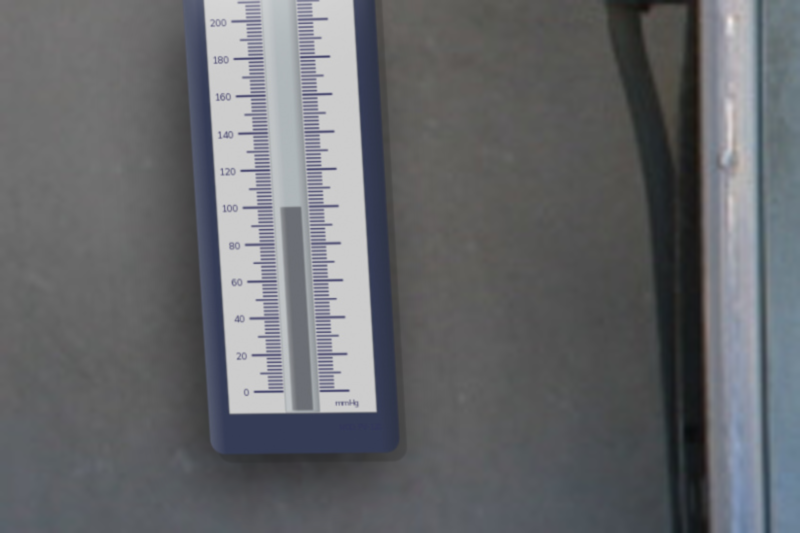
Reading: 100,mmHg
